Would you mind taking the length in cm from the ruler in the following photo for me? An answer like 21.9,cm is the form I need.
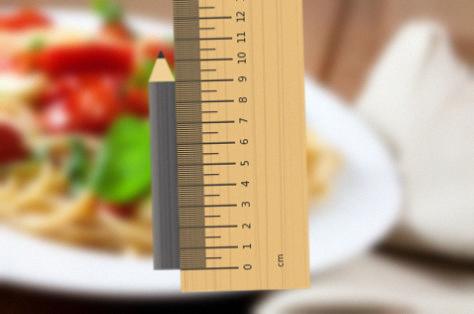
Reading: 10.5,cm
